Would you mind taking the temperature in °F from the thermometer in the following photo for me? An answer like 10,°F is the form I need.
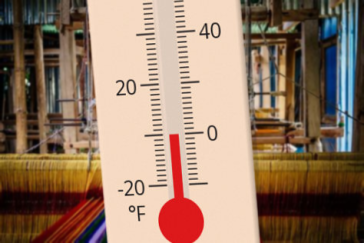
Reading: 0,°F
